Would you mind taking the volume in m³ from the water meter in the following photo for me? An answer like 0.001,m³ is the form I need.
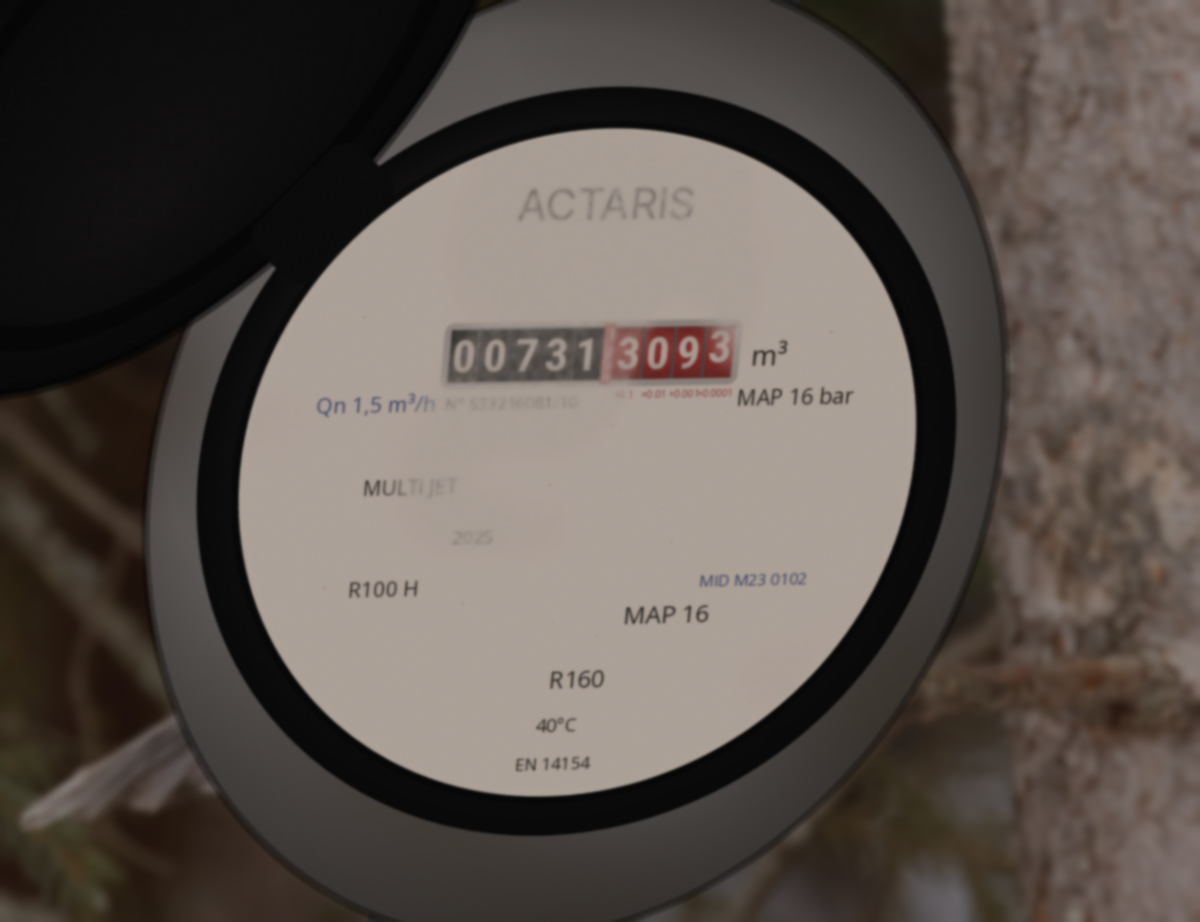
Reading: 731.3093,m³
